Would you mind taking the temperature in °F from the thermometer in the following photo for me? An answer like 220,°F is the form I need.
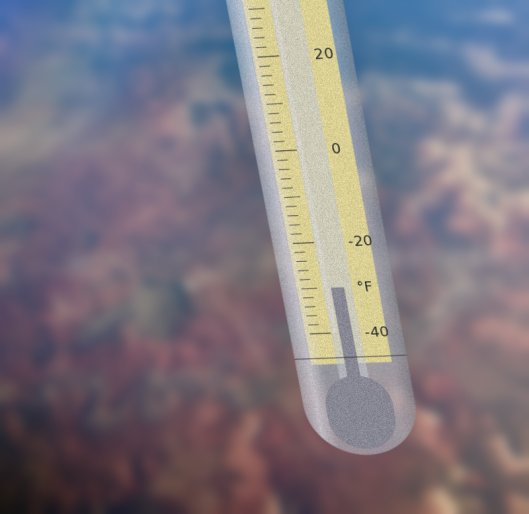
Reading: -30,°F
